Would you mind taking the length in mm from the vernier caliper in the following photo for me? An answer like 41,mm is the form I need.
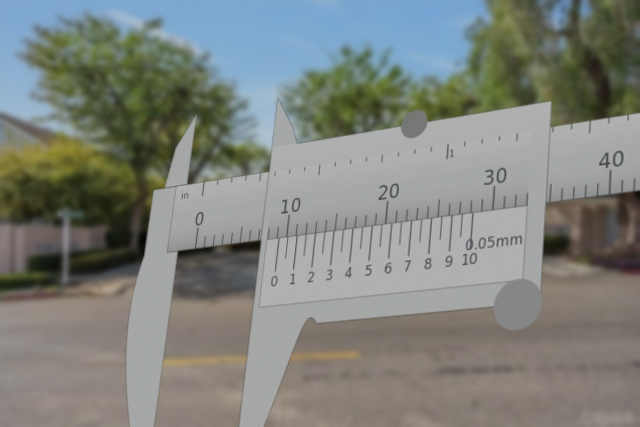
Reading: 9.2,mm
